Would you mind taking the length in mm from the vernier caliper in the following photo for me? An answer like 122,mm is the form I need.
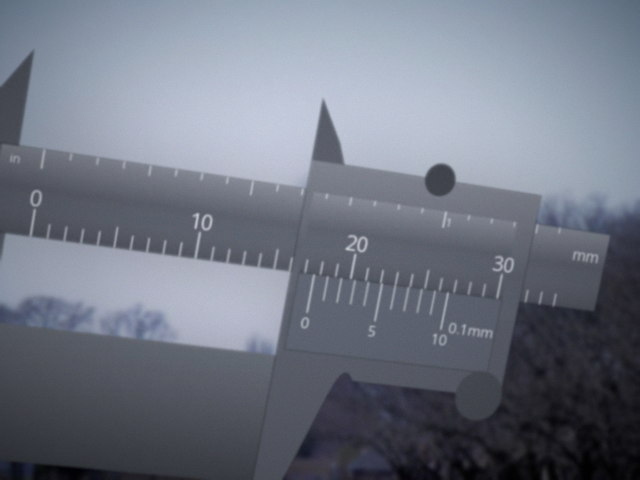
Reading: 17.6,mm
